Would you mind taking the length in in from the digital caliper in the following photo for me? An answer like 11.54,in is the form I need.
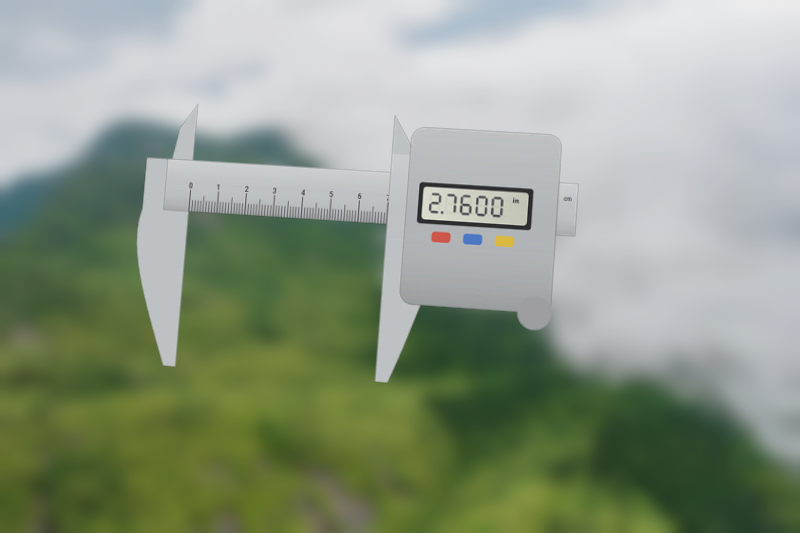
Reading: 2.7600,in
